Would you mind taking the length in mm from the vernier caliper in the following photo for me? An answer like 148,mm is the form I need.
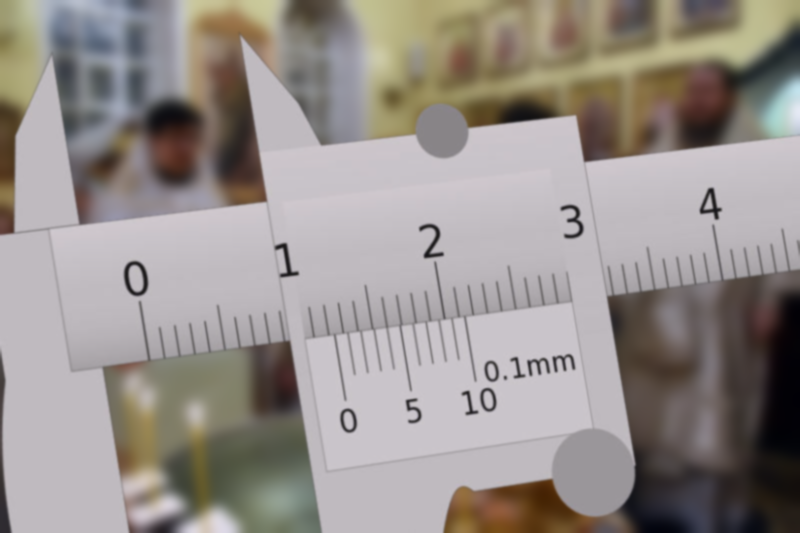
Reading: 12.4,mm
